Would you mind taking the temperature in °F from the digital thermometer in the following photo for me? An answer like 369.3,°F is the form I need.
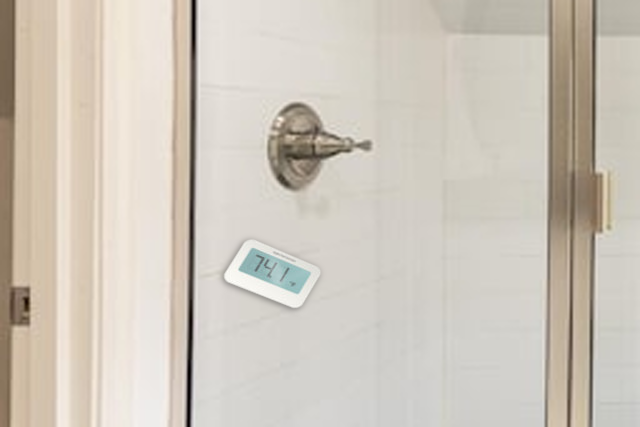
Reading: 74.1,°F
